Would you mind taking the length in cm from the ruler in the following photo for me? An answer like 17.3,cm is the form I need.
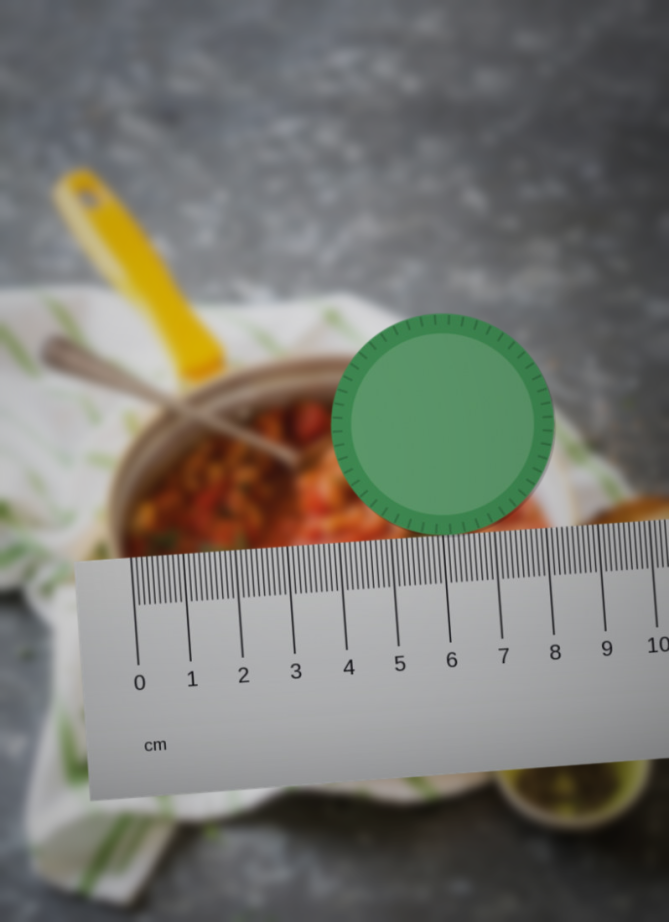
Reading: 4.3,cm
